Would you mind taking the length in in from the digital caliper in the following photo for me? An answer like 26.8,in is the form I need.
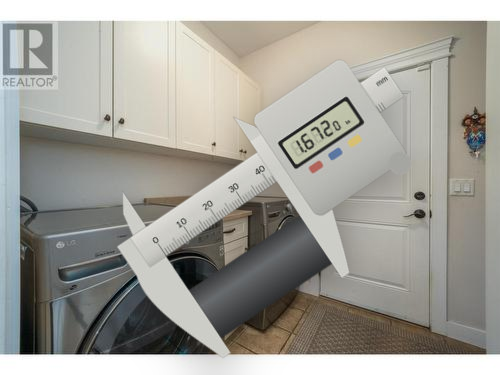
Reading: 1.6720,in
